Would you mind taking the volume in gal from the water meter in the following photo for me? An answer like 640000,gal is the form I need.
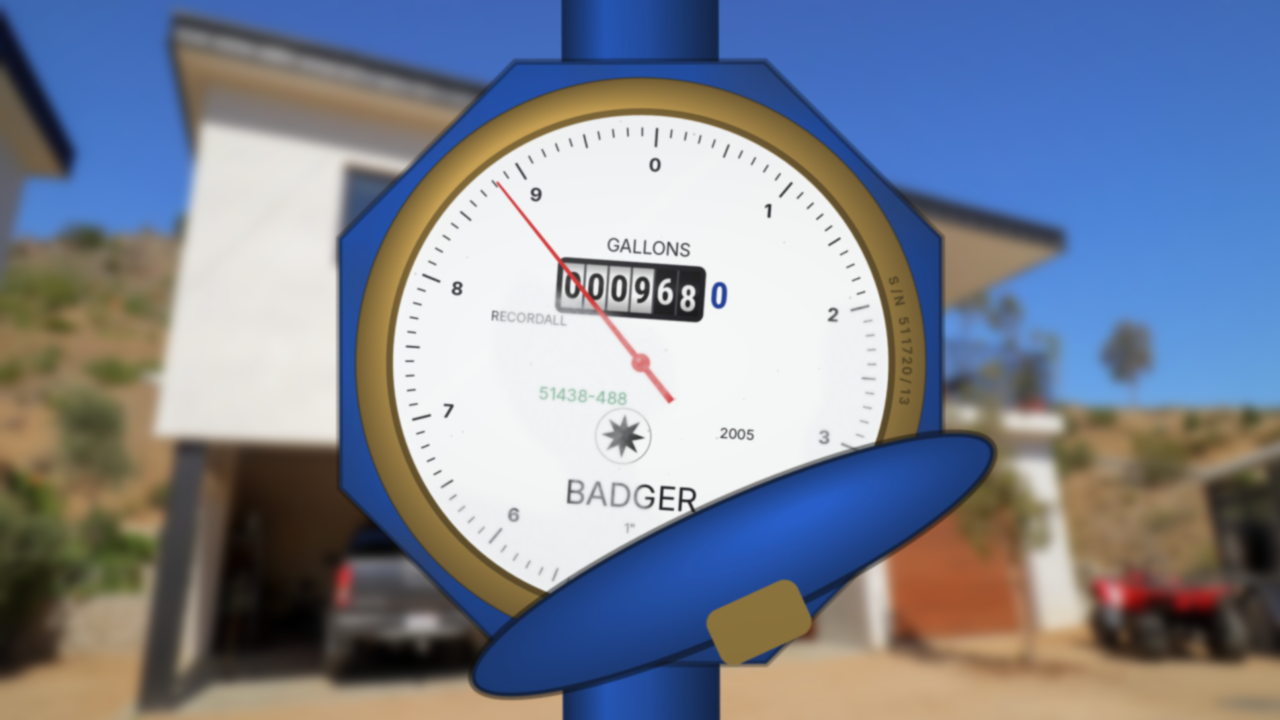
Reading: 9678.8,gal
